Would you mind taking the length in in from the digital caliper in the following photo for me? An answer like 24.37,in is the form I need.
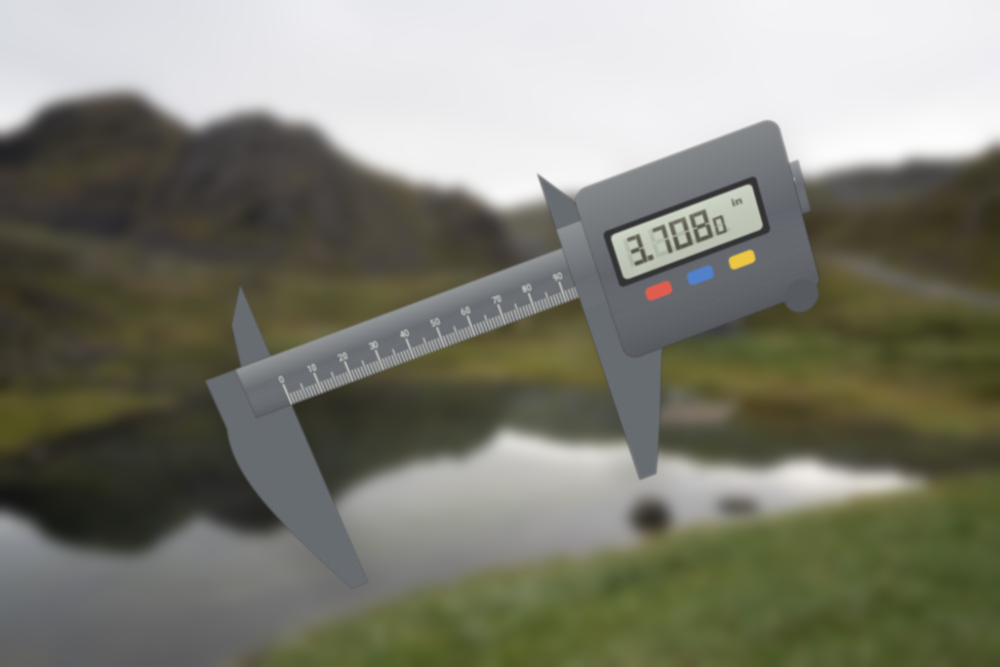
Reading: 3.7080,in
